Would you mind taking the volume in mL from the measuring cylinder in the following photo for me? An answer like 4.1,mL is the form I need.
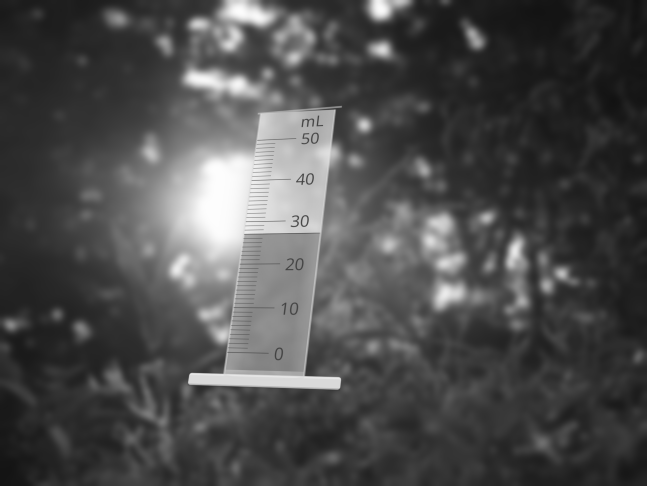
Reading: 27,mL
